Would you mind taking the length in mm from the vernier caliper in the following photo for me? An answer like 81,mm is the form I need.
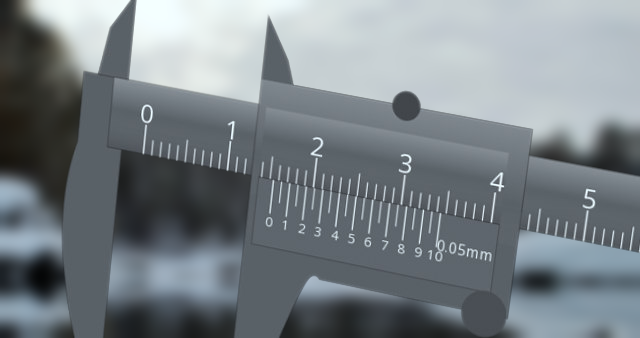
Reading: 15.4,mm
